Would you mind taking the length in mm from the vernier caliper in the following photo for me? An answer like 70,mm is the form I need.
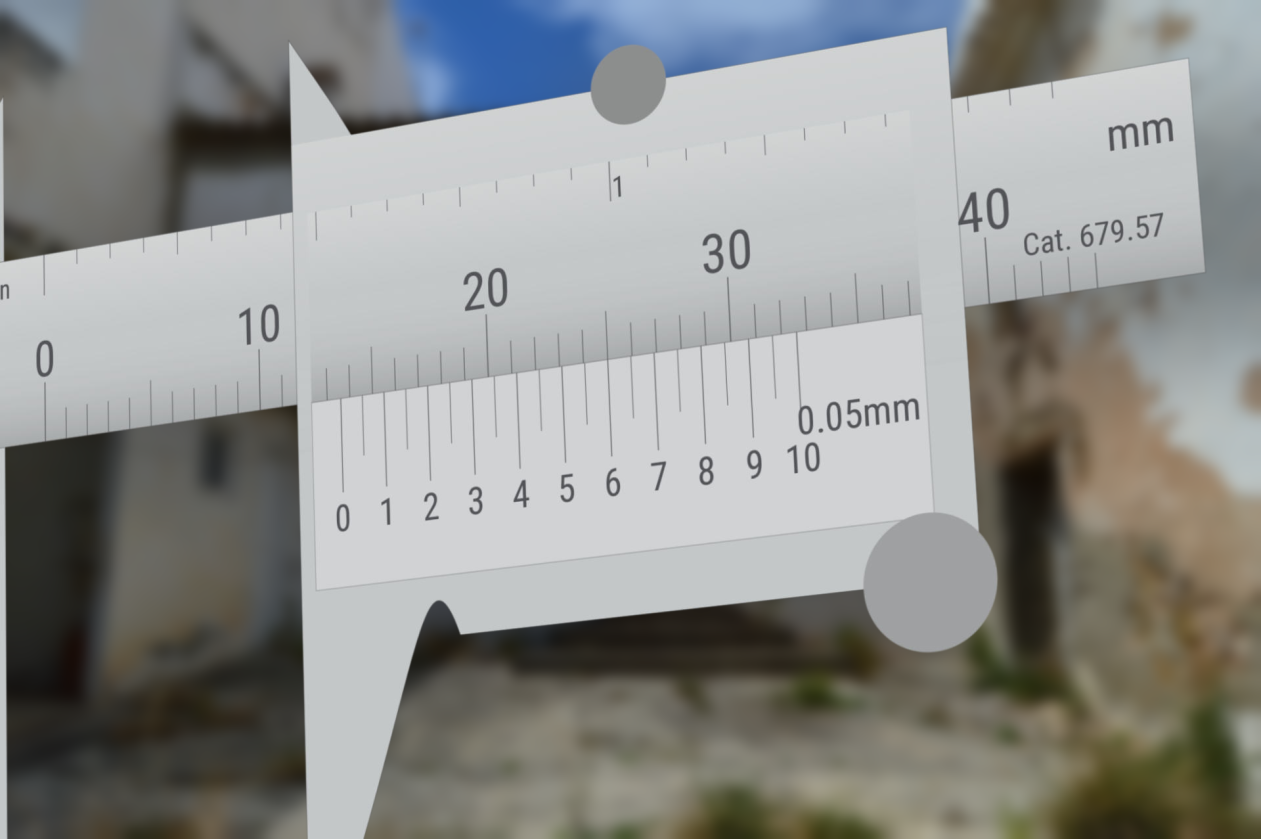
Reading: 13.6,mm
